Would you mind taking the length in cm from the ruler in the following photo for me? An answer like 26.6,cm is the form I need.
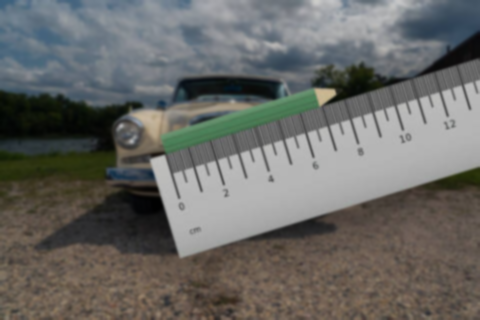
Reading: 8,cm
